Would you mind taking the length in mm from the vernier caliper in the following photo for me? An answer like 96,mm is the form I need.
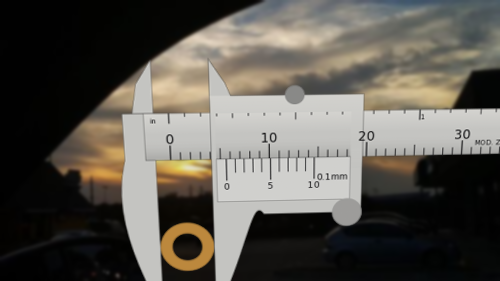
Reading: 5.6,mm
